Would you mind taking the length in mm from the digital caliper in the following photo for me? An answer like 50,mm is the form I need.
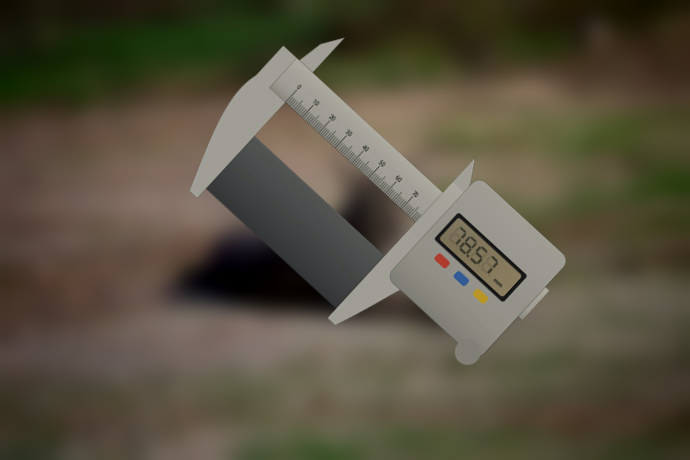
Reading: 78.57,mm
